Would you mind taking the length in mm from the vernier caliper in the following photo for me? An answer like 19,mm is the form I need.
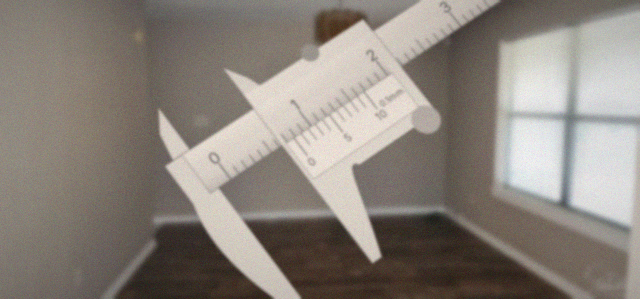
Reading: 7.8,mm
